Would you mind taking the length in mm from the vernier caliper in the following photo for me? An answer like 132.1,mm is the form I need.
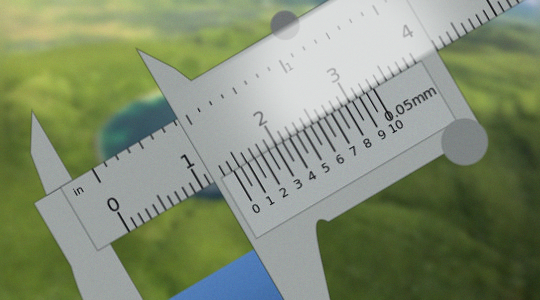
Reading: 14.2,mm
